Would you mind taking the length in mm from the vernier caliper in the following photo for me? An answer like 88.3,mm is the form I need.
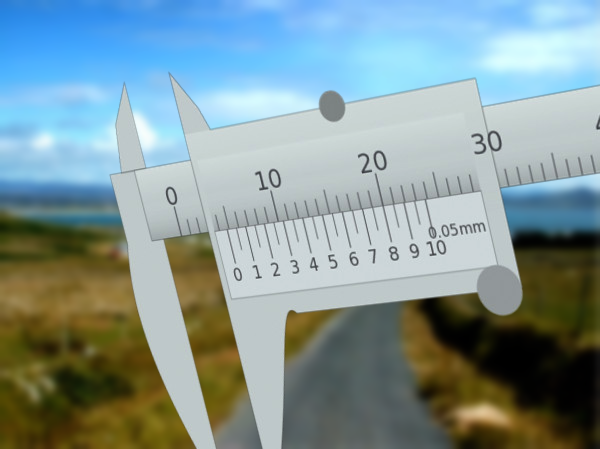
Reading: 4.8,mm
